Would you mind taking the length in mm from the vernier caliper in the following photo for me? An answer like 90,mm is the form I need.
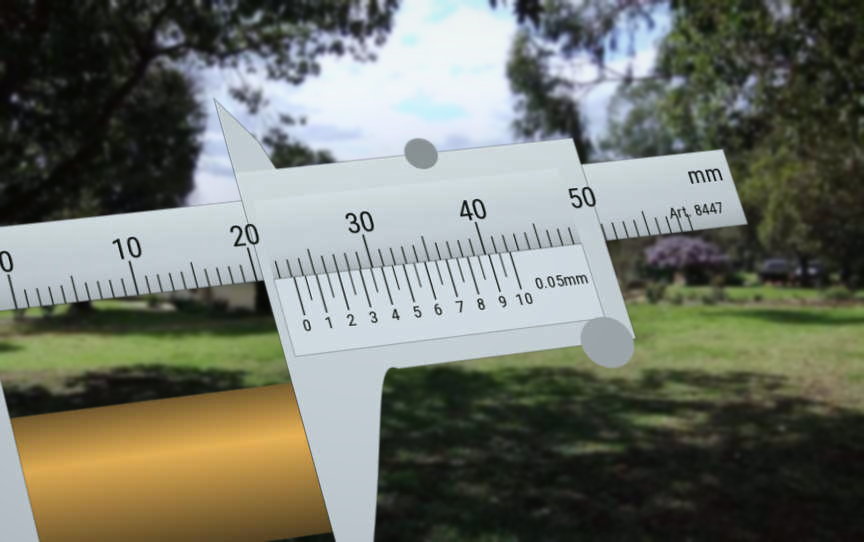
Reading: 23.2,mm
